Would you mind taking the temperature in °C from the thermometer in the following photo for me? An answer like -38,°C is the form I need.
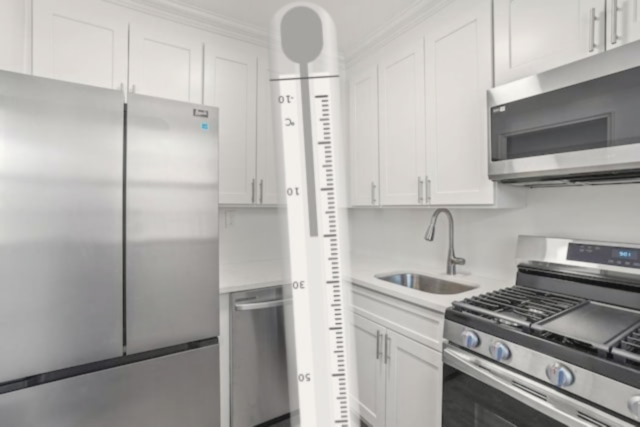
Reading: 20,°C
